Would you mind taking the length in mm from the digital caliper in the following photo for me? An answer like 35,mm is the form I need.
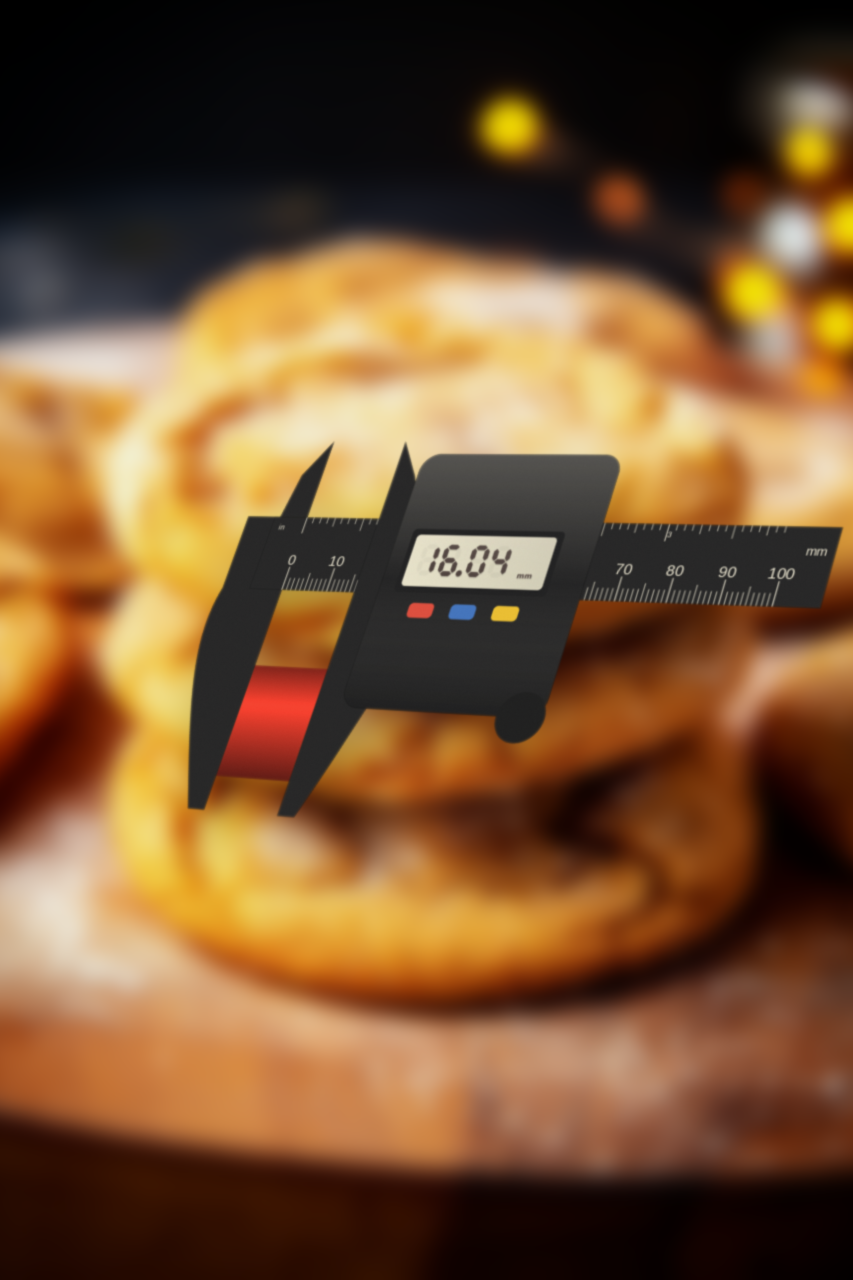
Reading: 16.04,mm
